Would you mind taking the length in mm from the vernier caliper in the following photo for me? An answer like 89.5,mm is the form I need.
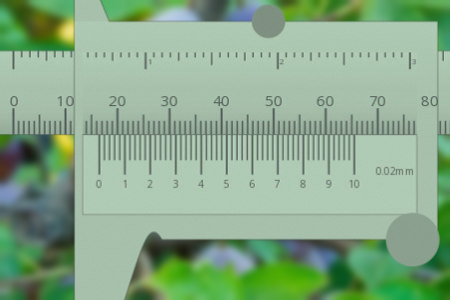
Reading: 16.5,mm
